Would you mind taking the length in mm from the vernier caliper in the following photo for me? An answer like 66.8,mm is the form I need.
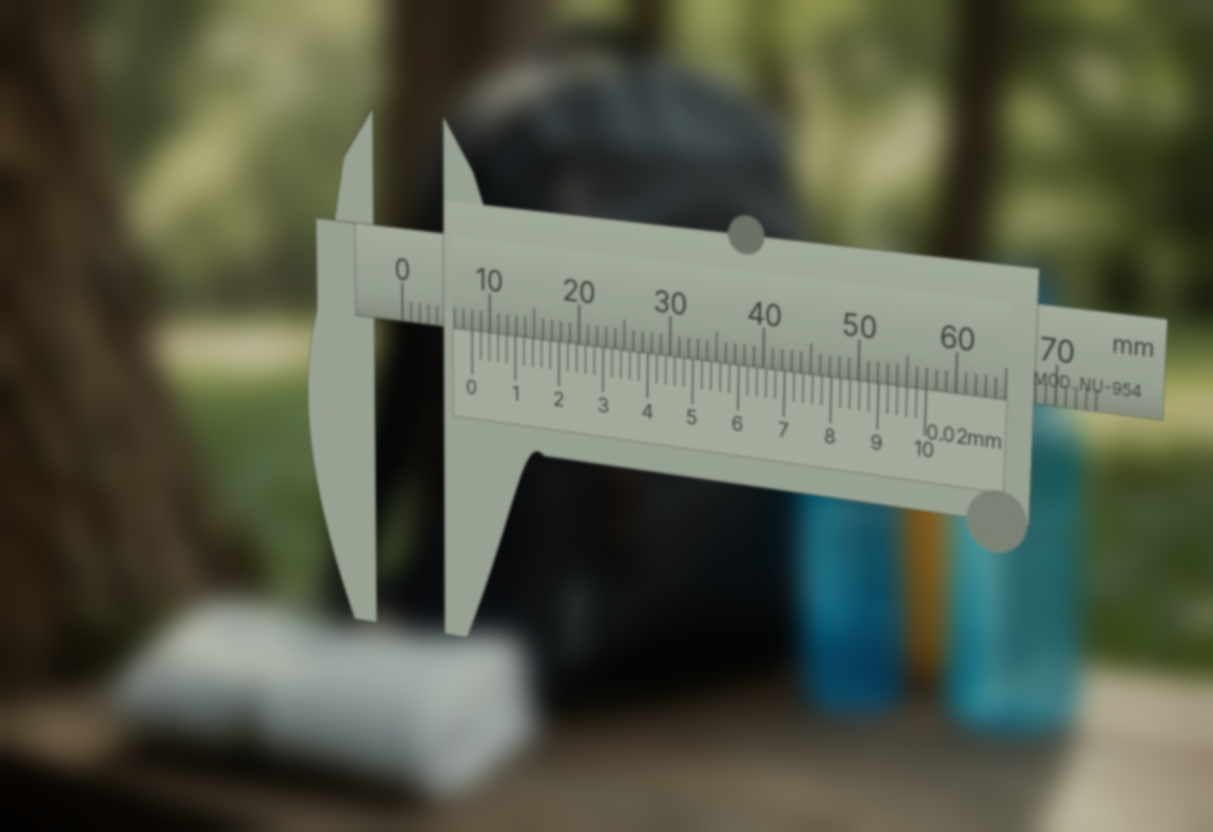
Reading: 8.0,mm
